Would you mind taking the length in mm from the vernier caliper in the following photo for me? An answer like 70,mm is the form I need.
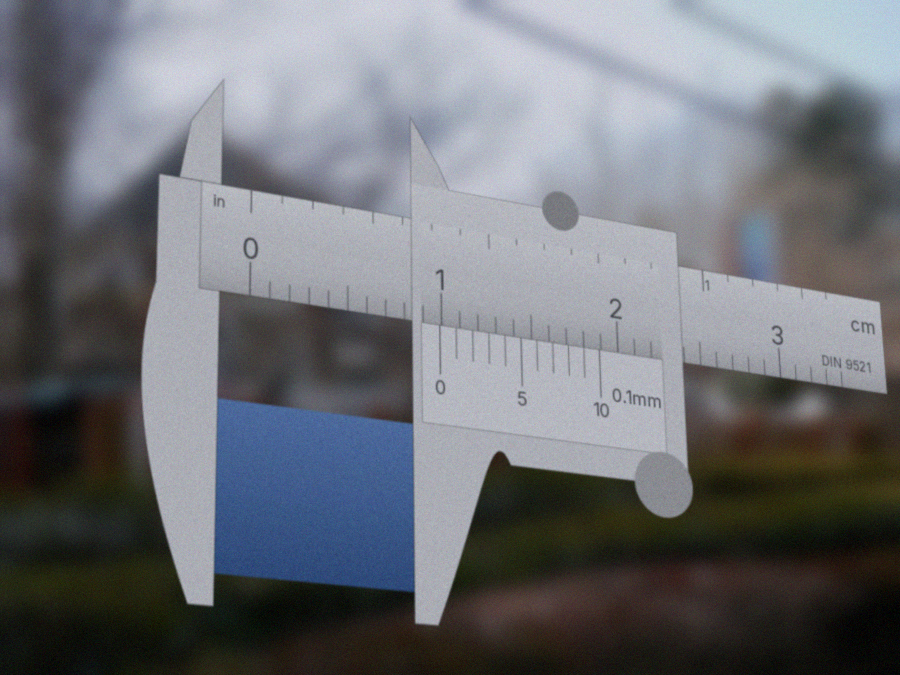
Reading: 9.9,mm
